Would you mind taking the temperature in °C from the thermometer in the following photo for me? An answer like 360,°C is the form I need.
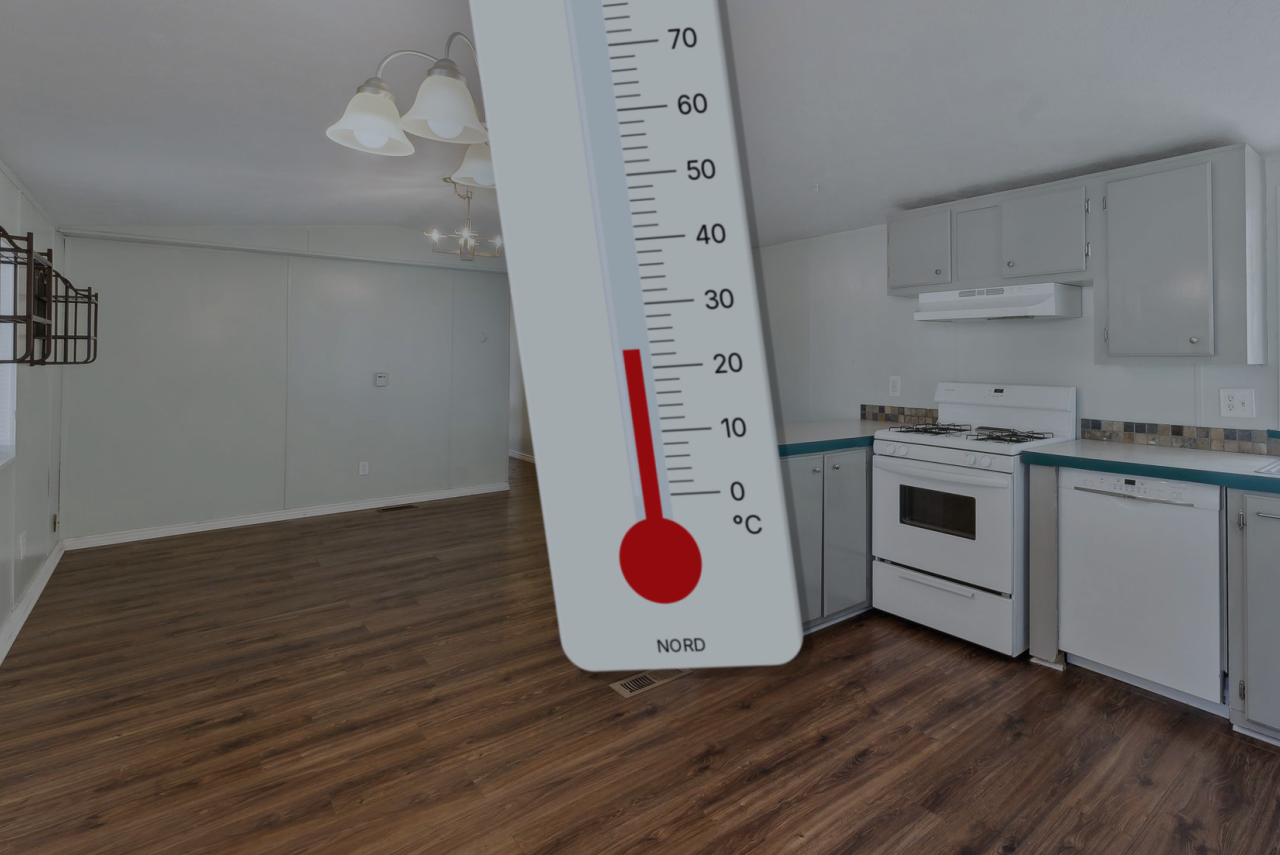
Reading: 23,°C
